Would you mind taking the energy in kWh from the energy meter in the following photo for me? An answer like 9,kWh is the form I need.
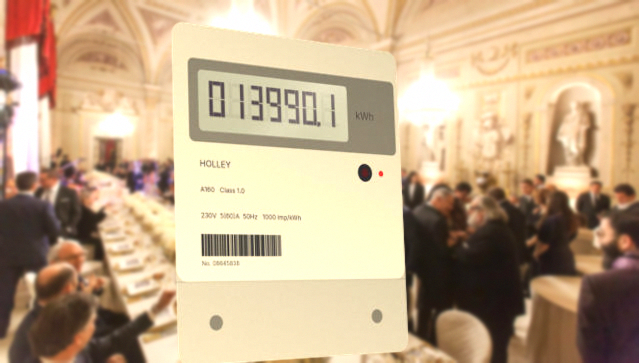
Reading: 13990.1,kWh
